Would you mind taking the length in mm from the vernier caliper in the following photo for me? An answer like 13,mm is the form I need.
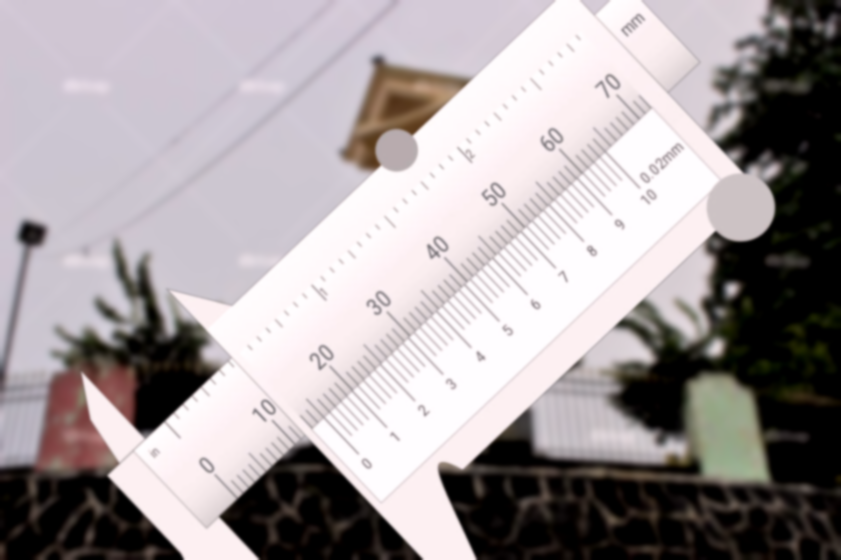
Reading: 15.0,mm
